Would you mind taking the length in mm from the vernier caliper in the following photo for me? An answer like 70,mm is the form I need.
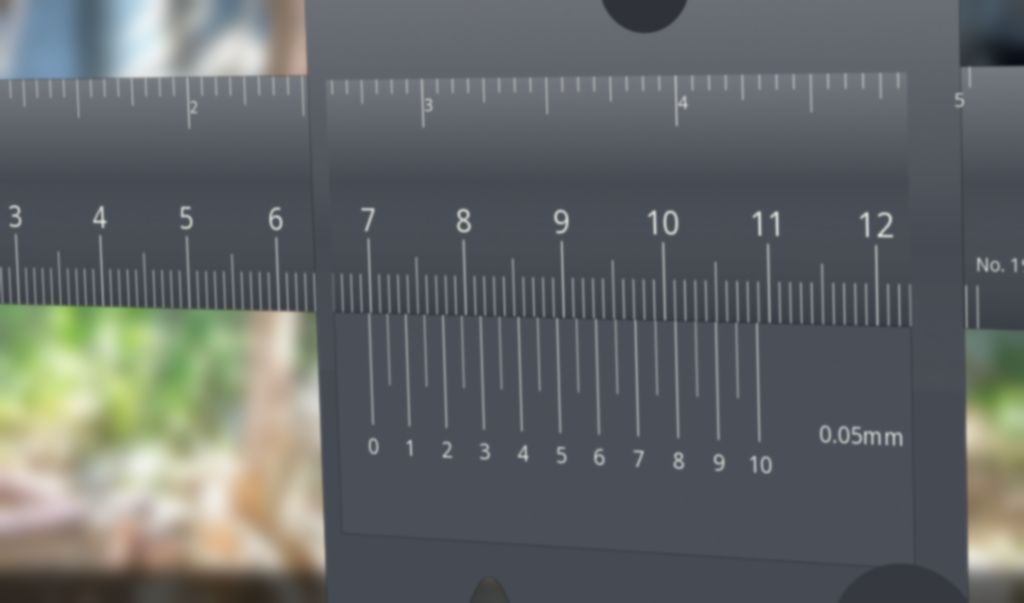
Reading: 69.8,mm
